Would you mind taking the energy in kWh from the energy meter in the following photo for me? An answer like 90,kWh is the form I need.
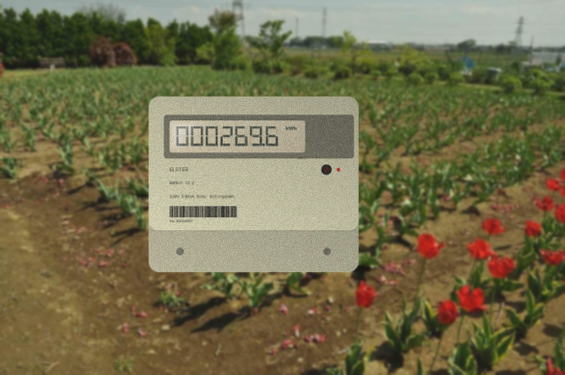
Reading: 269.6,kWh
